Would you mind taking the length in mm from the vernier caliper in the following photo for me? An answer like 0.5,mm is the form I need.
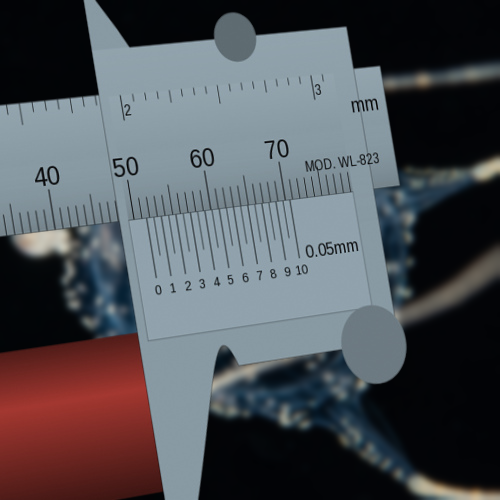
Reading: 51.6,mm
